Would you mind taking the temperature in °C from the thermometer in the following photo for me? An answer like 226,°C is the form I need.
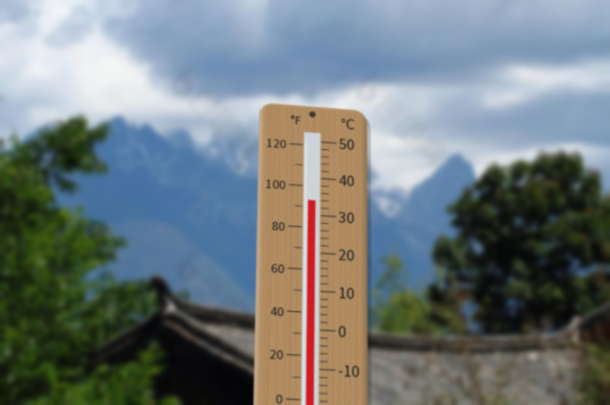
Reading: 34,°C
